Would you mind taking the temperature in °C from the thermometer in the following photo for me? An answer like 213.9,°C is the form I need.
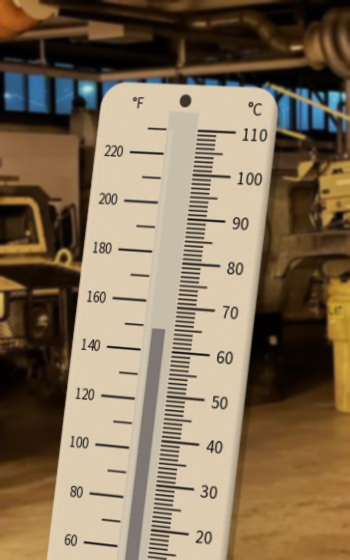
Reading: 65,°C
